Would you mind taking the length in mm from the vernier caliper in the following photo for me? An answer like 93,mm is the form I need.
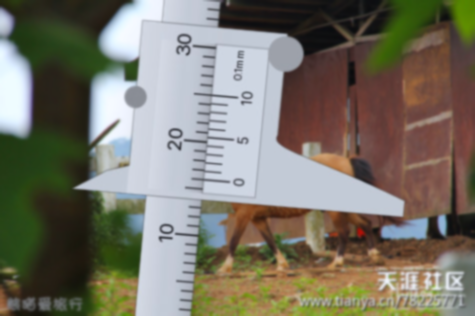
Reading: 16.0,mm
